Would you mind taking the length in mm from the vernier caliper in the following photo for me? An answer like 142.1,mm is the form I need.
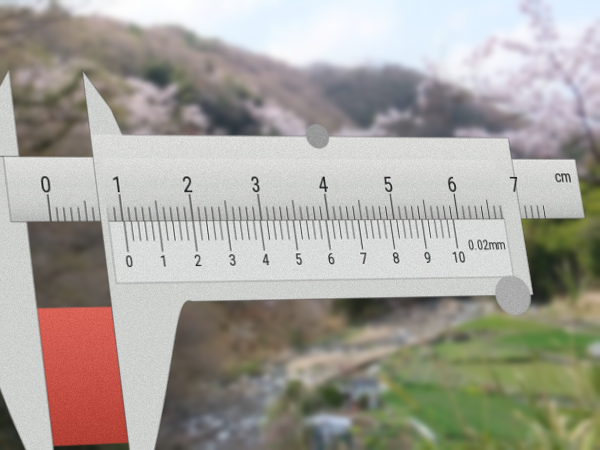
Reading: 10.2,mm
